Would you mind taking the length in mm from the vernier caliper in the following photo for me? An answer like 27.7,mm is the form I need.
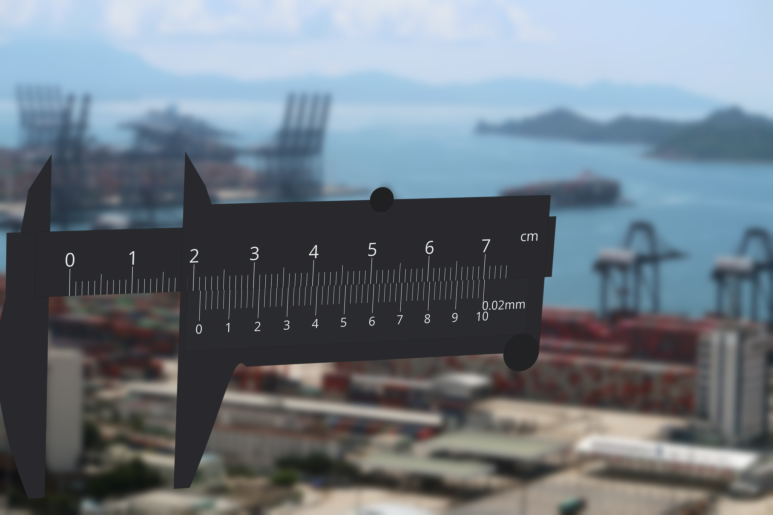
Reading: 21.2,mm
